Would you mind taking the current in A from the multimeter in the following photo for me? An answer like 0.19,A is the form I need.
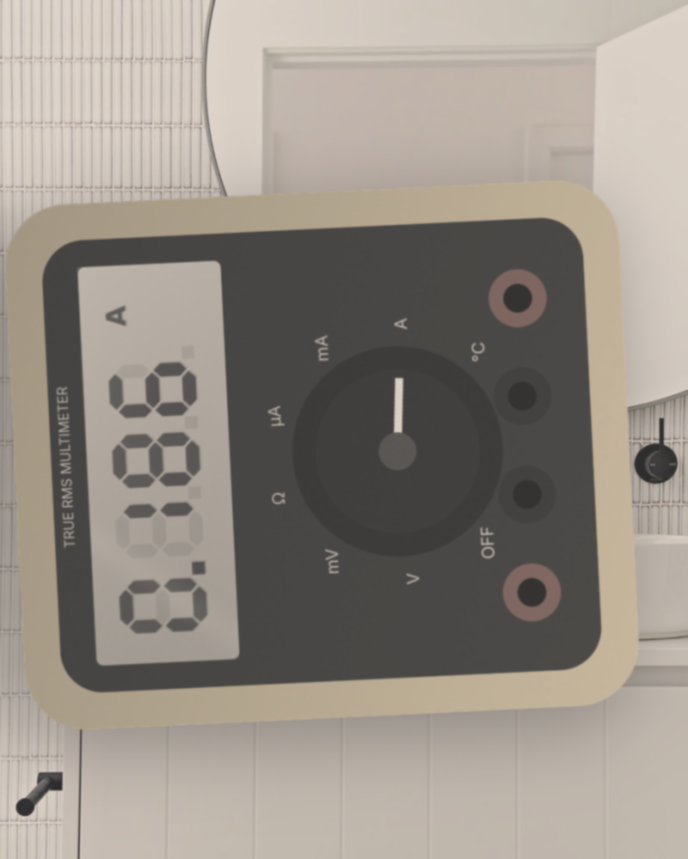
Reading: 0.186,A
